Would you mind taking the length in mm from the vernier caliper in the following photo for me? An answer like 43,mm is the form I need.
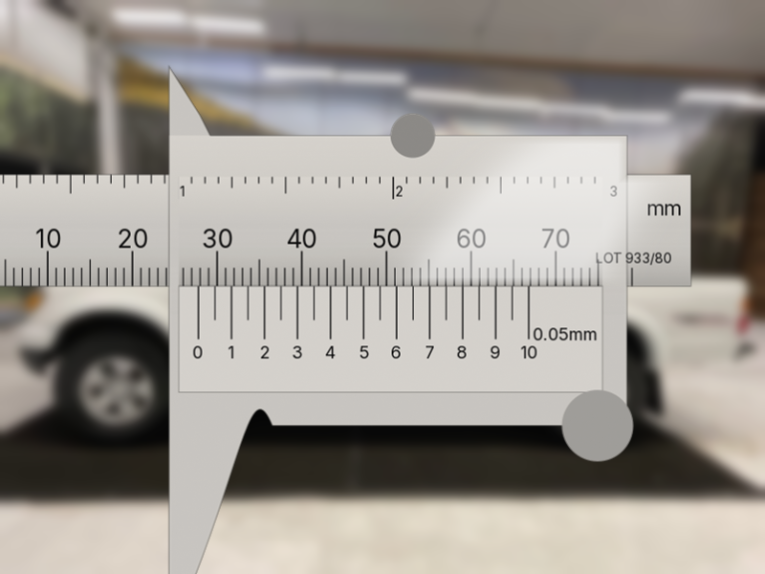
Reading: 27.8,mm
